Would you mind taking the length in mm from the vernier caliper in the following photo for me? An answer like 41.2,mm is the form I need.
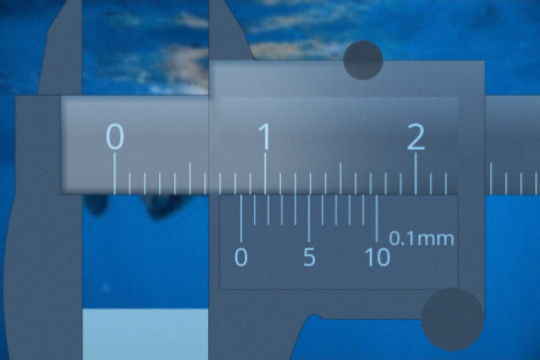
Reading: 8.4,mm
